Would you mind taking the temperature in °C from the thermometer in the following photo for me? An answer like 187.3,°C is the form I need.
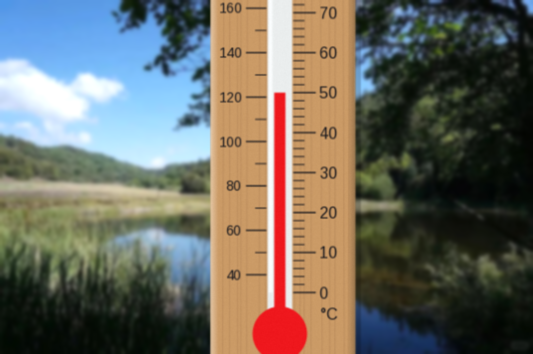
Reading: 50,°C
